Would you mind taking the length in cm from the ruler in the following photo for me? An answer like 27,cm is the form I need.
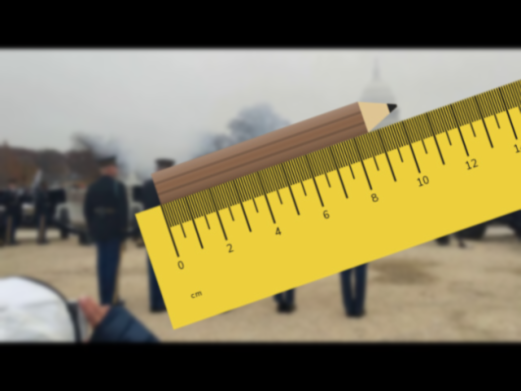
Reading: 10,cm
